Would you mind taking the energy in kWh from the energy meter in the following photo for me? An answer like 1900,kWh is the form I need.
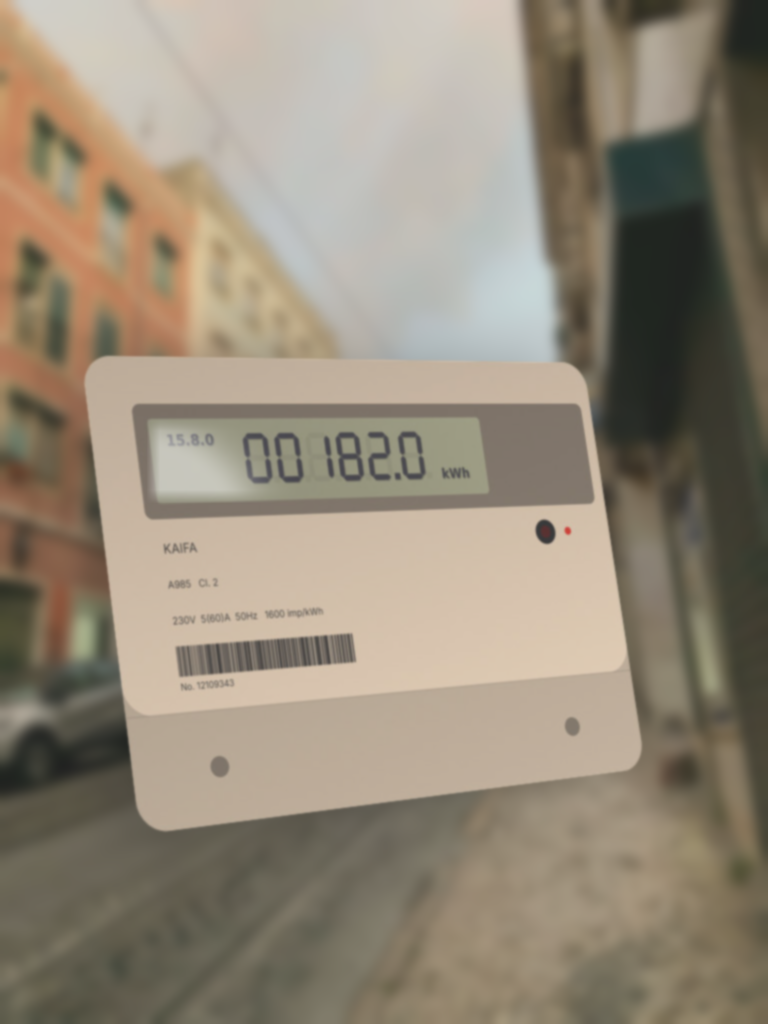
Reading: 182.0,kWh
